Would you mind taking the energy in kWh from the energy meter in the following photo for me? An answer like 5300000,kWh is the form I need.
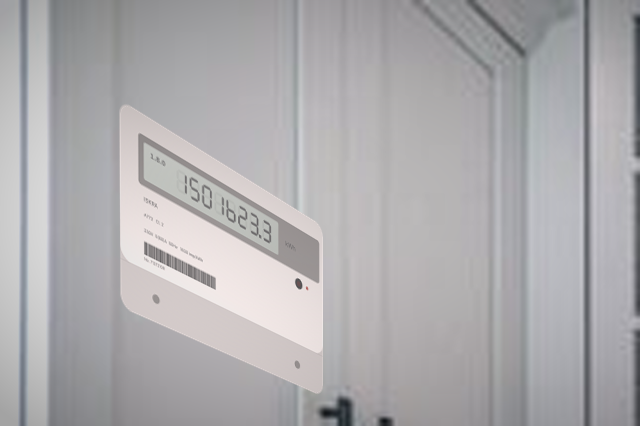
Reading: 1501623.3,kWh
